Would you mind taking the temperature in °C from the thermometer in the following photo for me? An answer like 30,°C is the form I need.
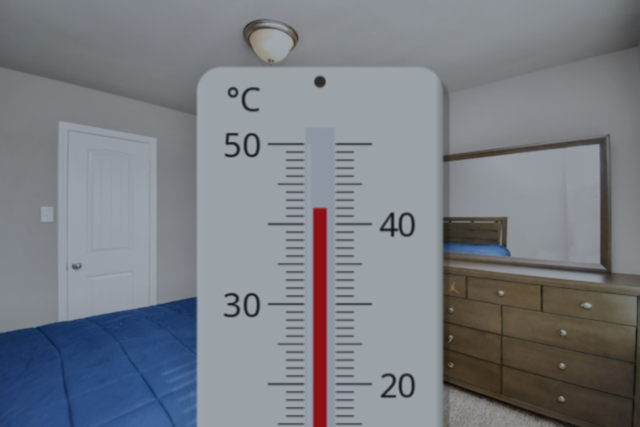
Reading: 42,°C
